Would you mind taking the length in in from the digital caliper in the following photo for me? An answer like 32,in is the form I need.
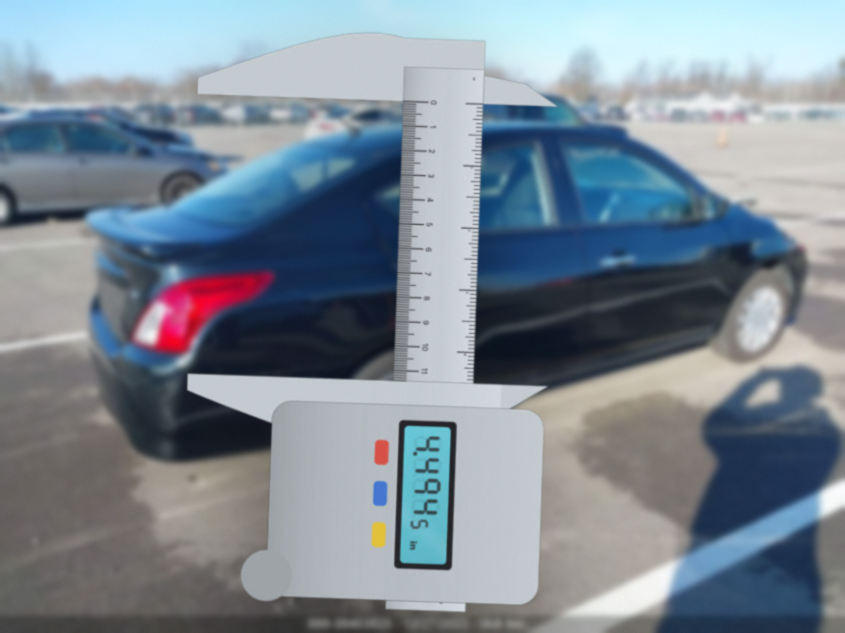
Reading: 4.4945,in
